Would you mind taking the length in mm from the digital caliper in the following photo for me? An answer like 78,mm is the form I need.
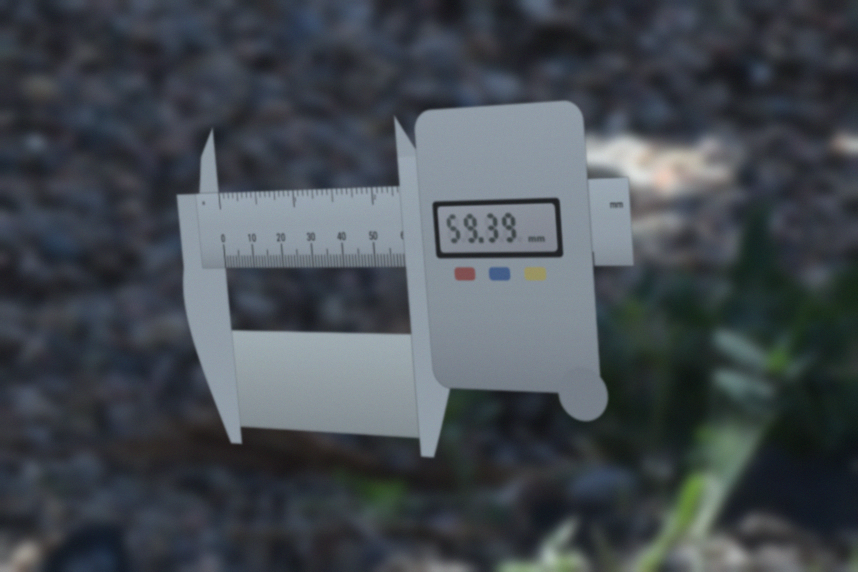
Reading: 59.39,mm
